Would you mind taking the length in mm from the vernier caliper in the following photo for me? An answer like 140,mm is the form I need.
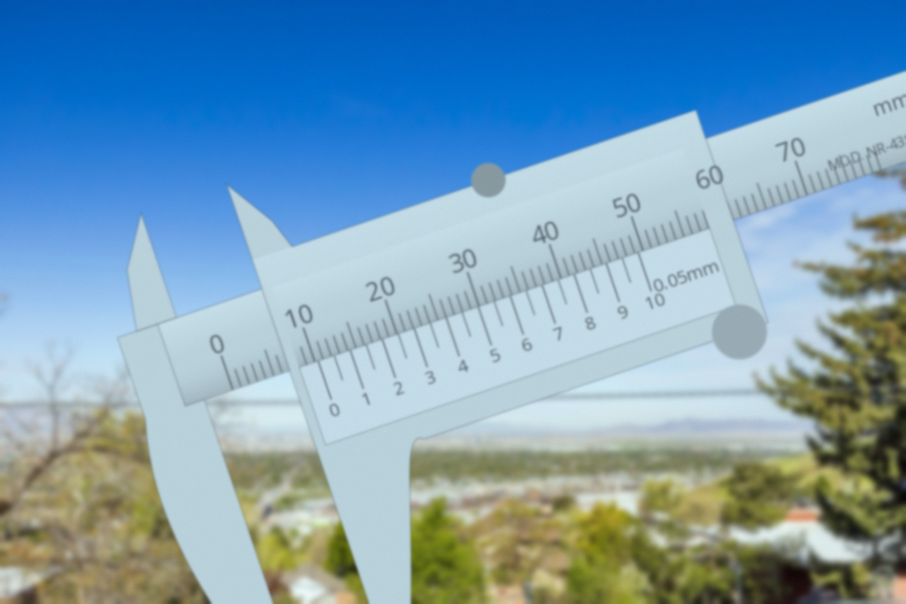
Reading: 10.4,mm
